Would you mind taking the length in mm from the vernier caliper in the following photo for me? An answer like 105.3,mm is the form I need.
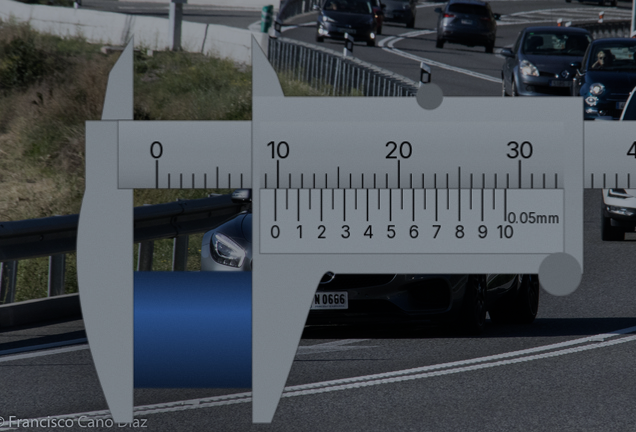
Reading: 9.8,mm
